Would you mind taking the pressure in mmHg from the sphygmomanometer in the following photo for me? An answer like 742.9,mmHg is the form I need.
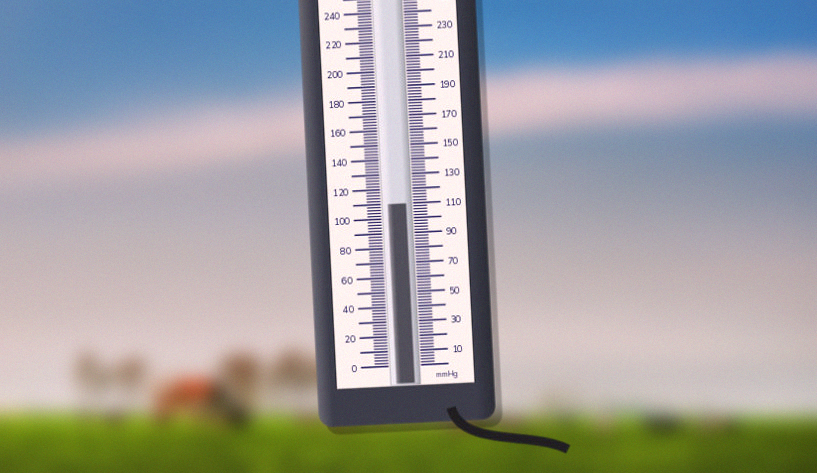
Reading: 110,mmHg
